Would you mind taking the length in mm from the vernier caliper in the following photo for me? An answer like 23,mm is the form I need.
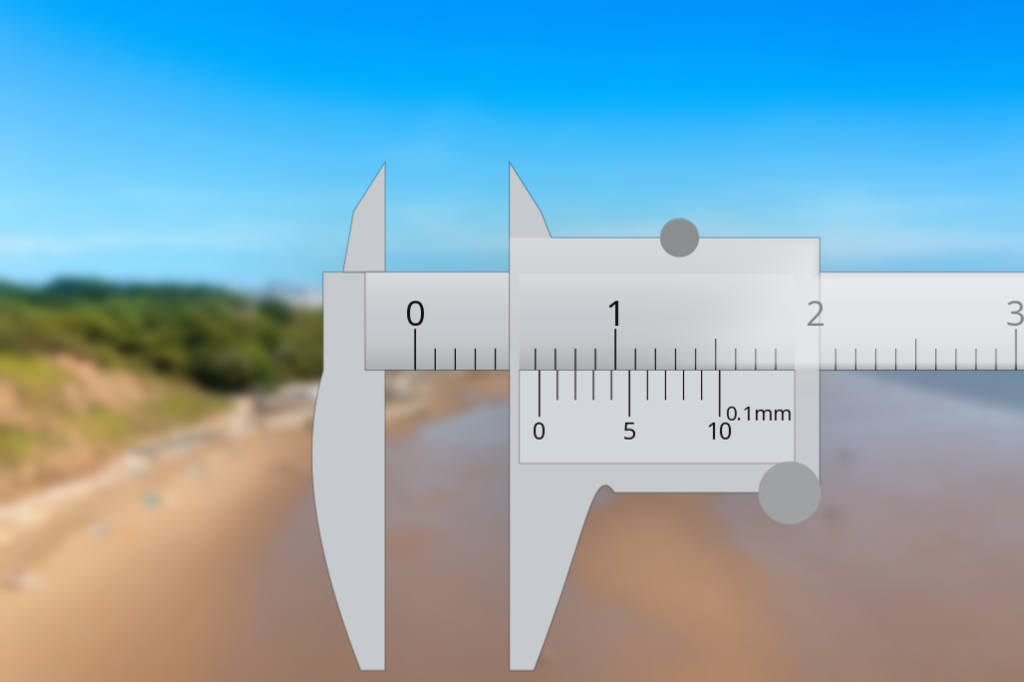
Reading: 6.2,mm
